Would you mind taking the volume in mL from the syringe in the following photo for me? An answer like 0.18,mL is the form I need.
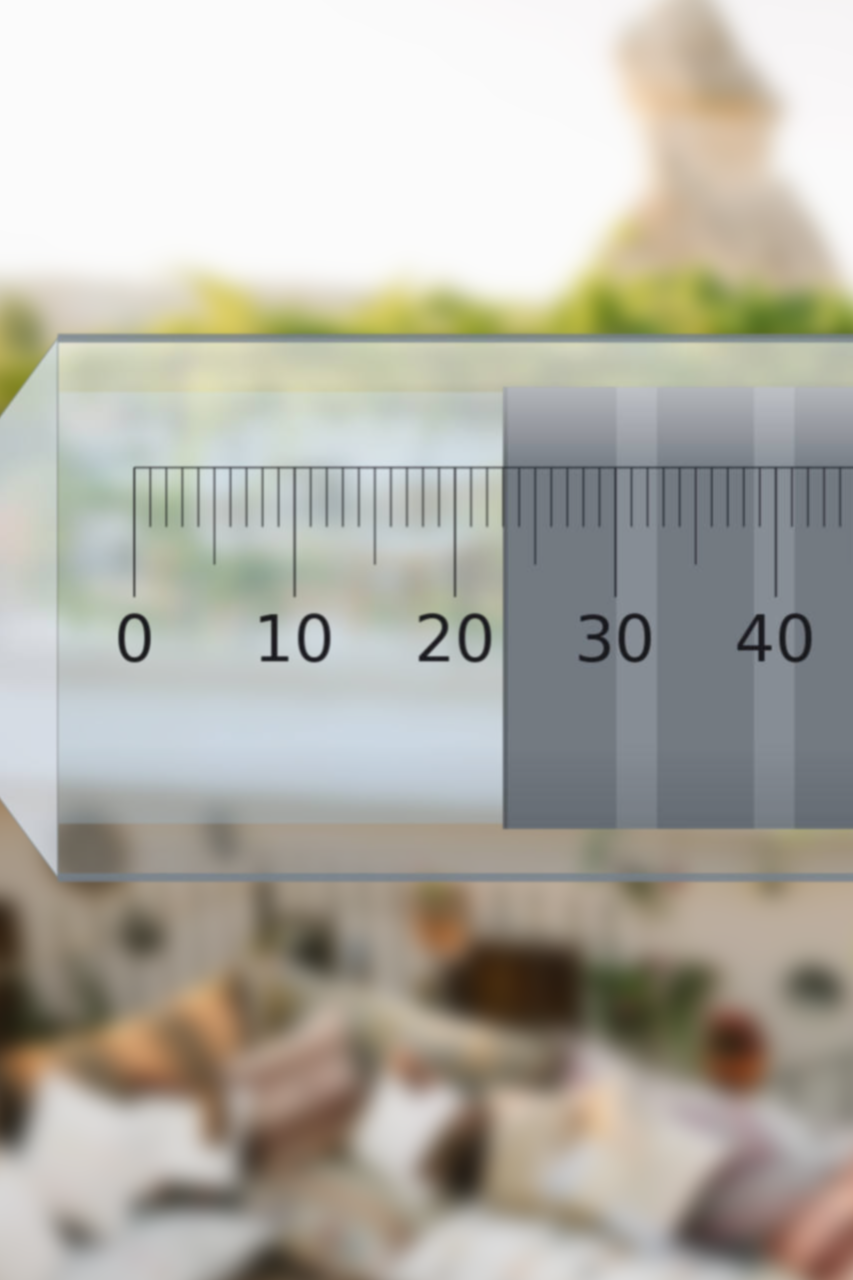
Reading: 23,mL
